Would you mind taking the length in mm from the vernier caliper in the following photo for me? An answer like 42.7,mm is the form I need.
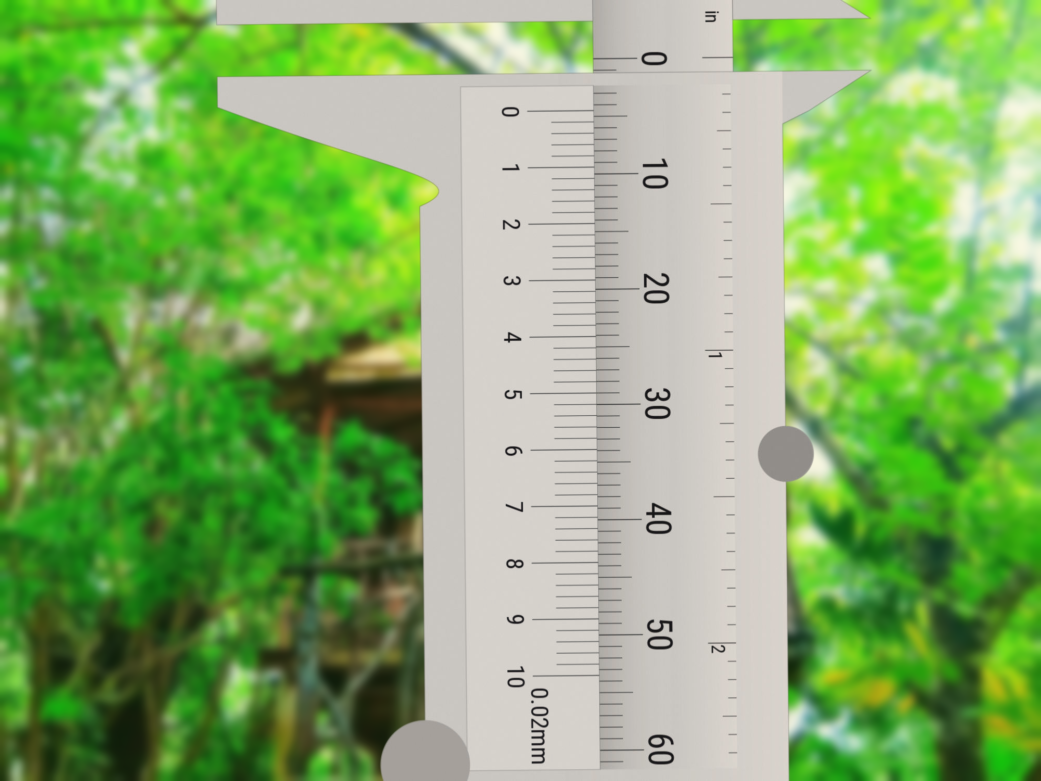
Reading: 4.5,mm
